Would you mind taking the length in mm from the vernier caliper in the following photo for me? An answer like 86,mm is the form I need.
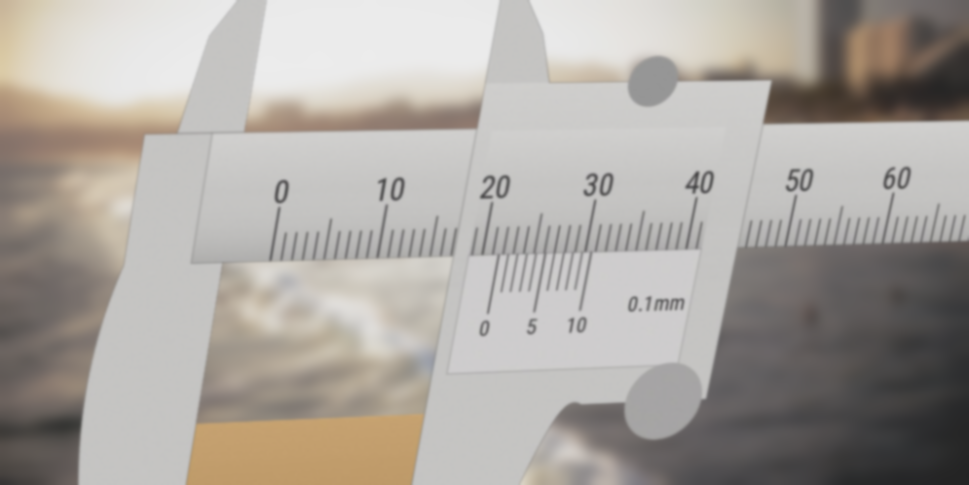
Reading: 21.6,mm
